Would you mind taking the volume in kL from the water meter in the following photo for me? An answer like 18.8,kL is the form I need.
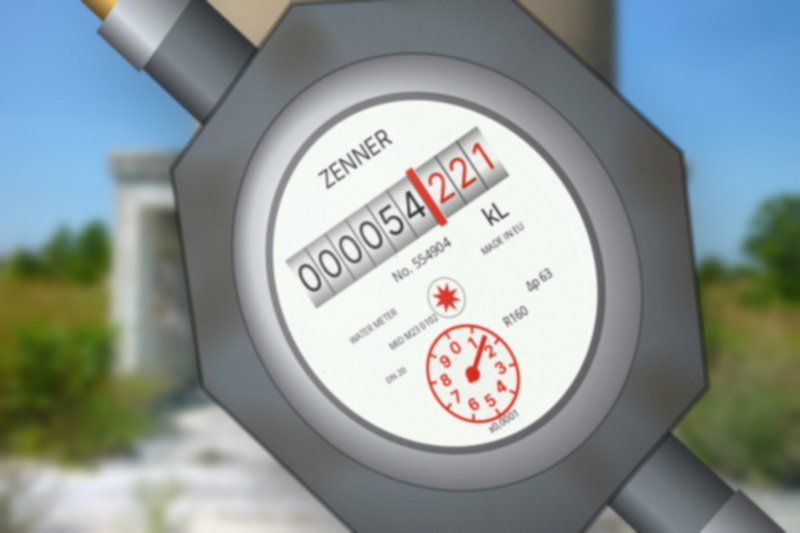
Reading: 54.2211,kL
